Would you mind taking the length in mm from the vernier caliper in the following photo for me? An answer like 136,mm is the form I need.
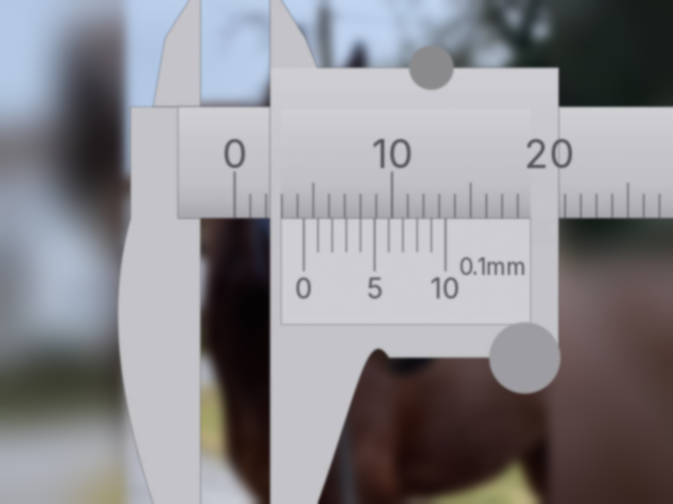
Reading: 4.4,mm
